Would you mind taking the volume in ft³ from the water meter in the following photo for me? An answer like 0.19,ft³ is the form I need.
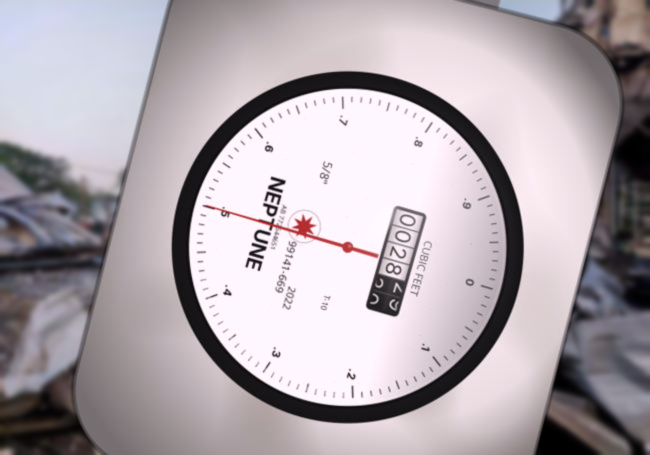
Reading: 2829.50,ft³
